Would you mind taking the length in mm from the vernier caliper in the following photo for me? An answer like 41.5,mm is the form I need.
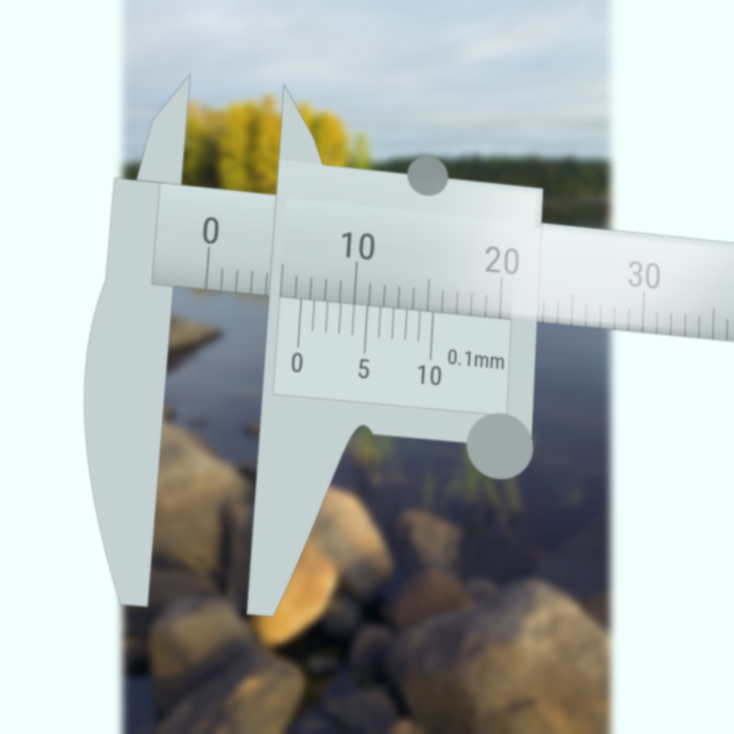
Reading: 6.4,mm
